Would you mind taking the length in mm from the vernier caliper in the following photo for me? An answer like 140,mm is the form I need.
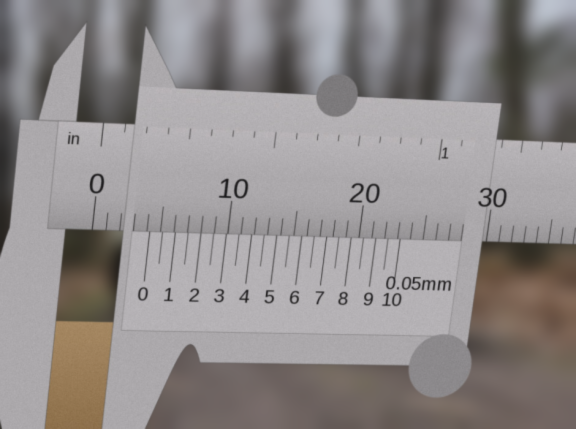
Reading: 4.2,mm
